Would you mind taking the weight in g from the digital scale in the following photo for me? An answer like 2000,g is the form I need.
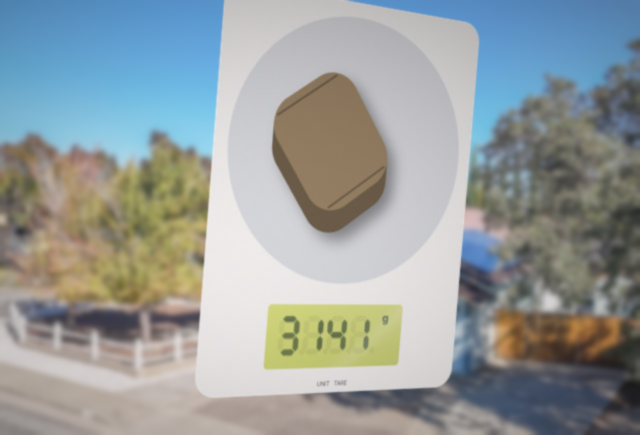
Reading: 3141,g
